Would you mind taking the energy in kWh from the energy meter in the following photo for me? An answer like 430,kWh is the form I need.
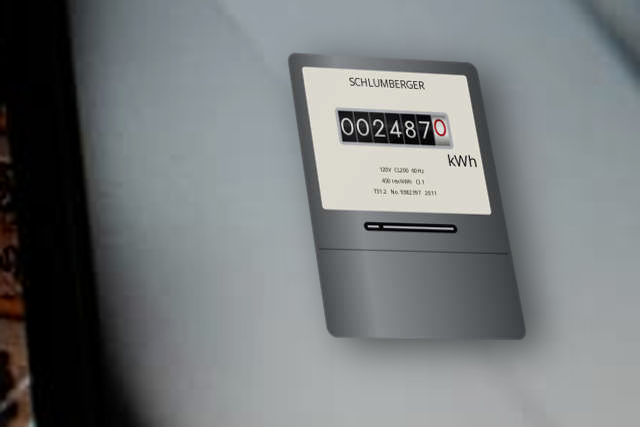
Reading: 2487.0,kWh
